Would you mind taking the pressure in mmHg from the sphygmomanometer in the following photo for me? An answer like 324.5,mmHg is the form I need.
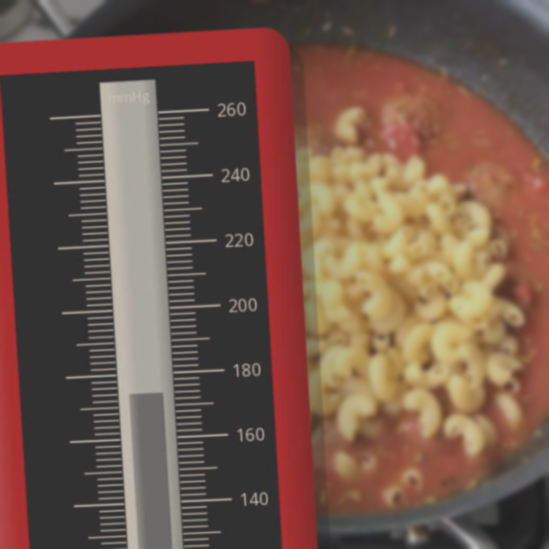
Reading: 174,mmHg
